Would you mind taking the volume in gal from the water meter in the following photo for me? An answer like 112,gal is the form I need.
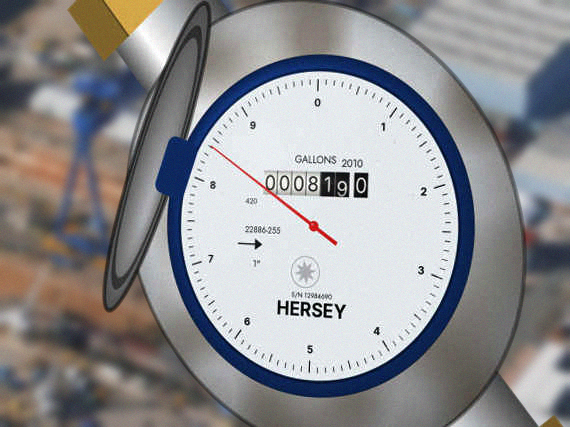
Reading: 8188.4,gal
